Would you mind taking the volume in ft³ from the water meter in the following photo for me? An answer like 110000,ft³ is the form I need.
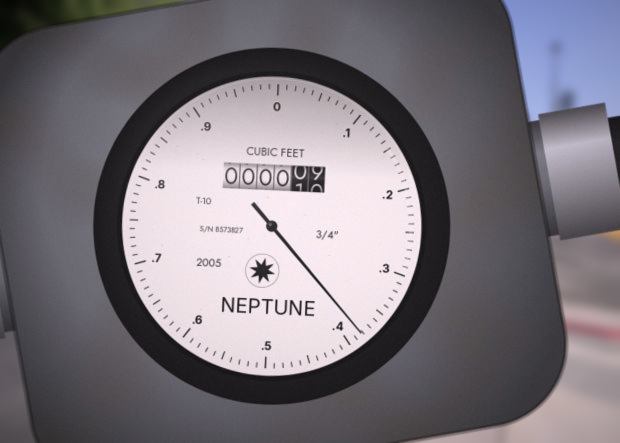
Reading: 9.38,ft³
